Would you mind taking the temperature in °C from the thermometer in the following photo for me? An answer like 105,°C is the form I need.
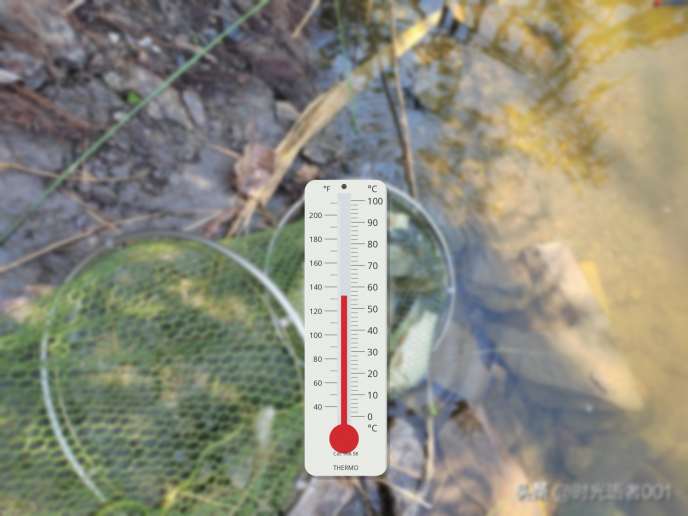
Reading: 56,°C
